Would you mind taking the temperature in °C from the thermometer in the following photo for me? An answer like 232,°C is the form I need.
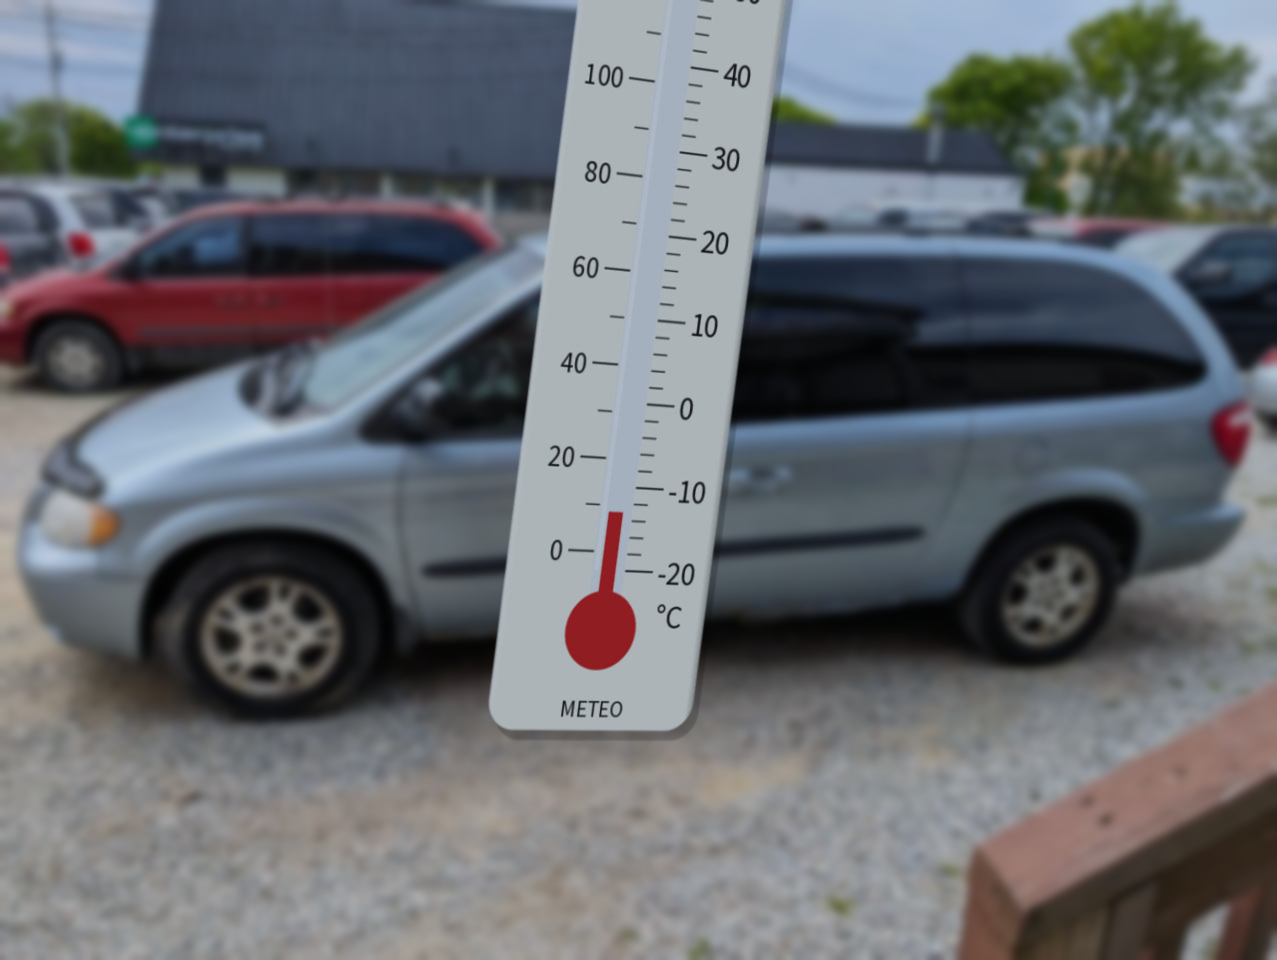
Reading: -13,°C
